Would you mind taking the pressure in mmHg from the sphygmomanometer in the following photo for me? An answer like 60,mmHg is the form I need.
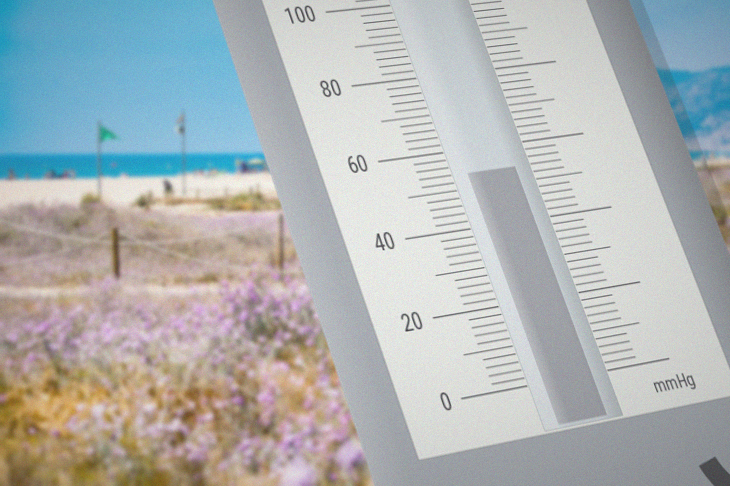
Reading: 54,mmHg
